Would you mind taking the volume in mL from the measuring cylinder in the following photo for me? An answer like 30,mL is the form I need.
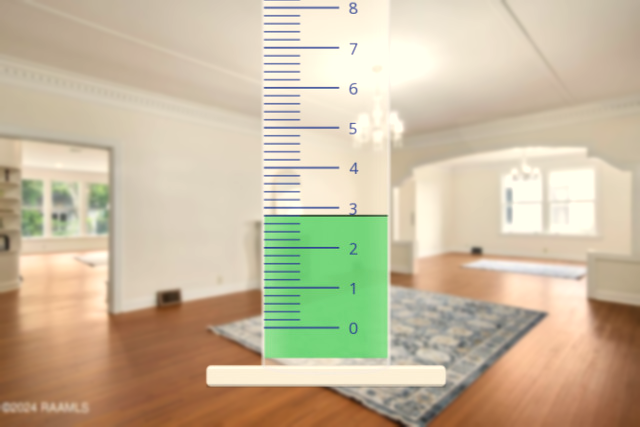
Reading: 2.8,mL
